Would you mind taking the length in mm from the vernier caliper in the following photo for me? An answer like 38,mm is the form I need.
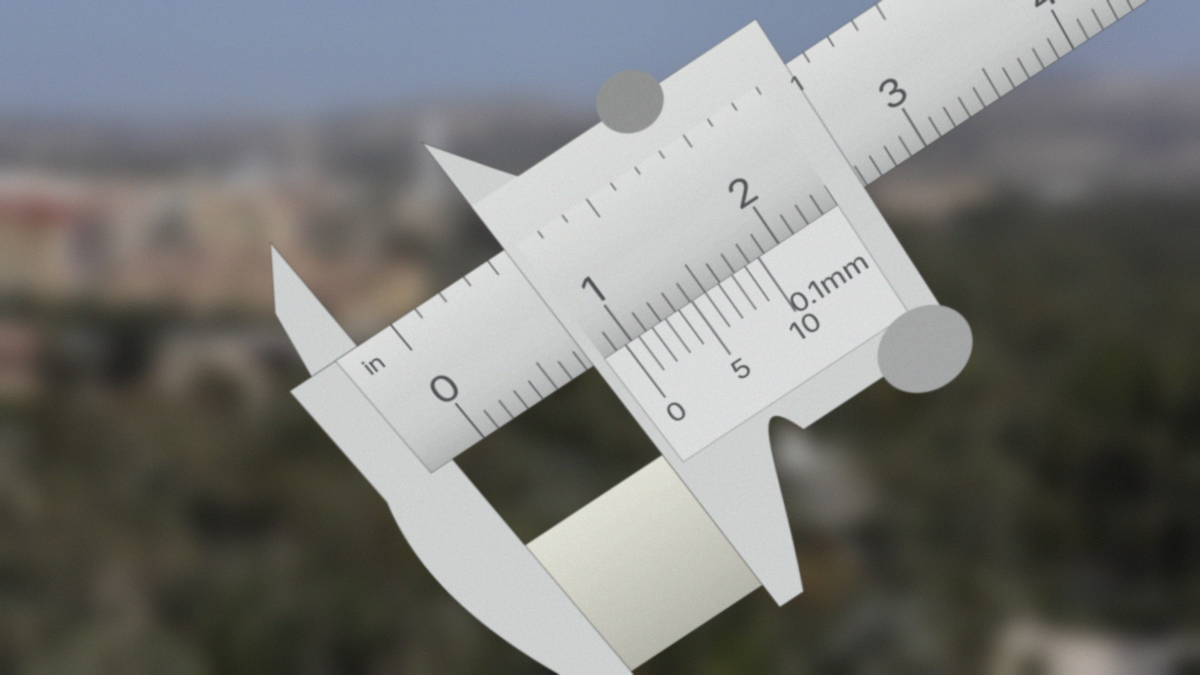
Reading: 9.6,mm
